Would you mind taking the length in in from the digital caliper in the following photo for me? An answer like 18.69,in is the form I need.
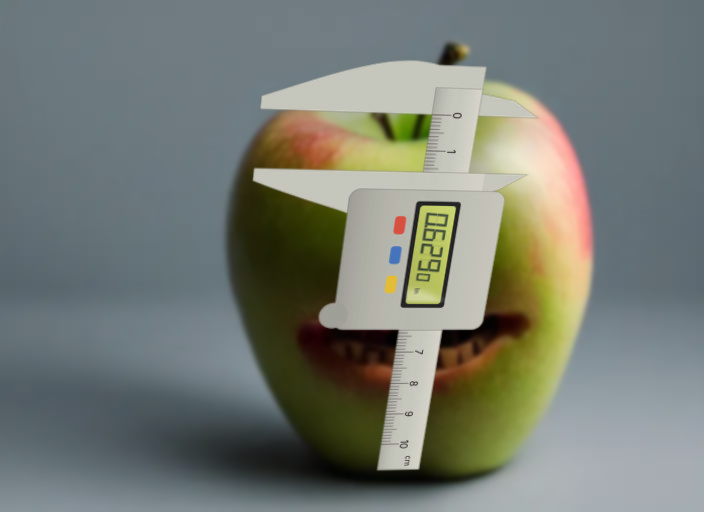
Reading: 0.6290,in
